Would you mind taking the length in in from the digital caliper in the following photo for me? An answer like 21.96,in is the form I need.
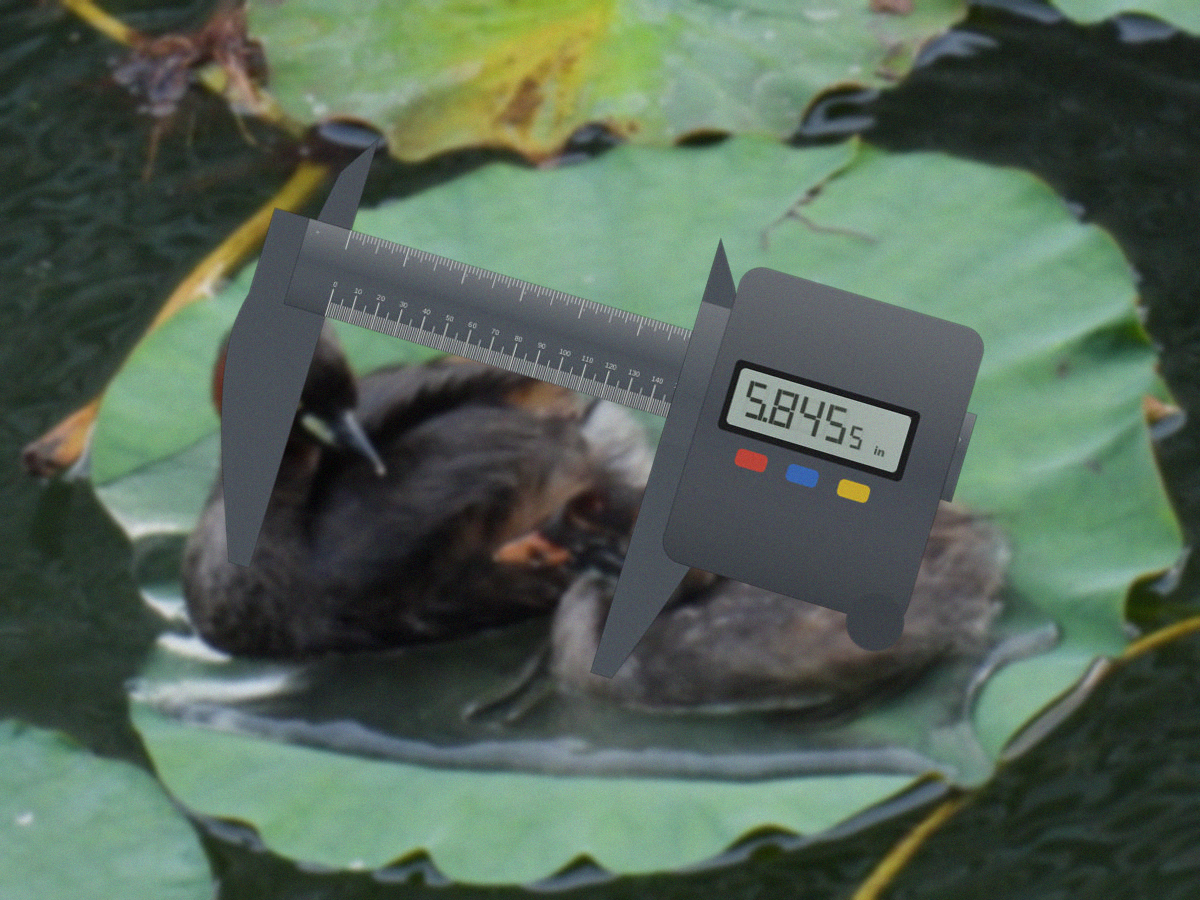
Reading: 5.8455,in
